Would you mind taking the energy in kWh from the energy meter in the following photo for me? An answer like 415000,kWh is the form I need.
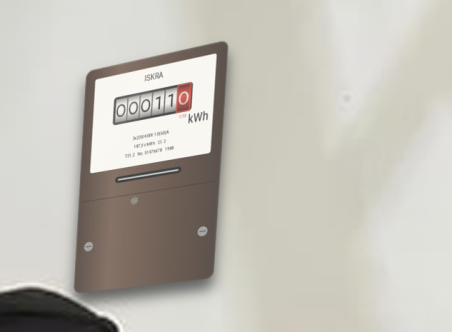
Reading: 11.0,kWh
